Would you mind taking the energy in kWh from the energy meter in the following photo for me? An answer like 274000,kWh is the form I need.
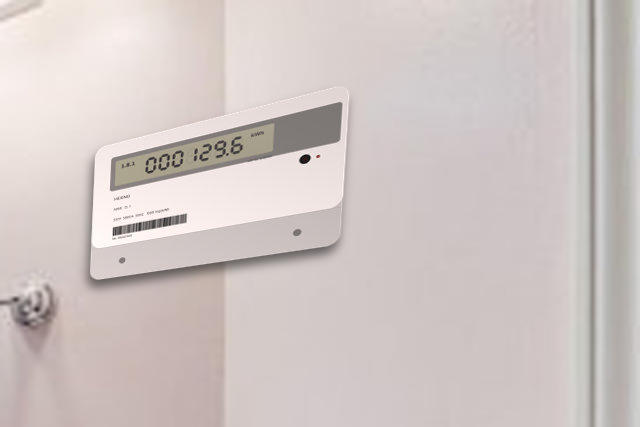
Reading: 129.6,kWh
